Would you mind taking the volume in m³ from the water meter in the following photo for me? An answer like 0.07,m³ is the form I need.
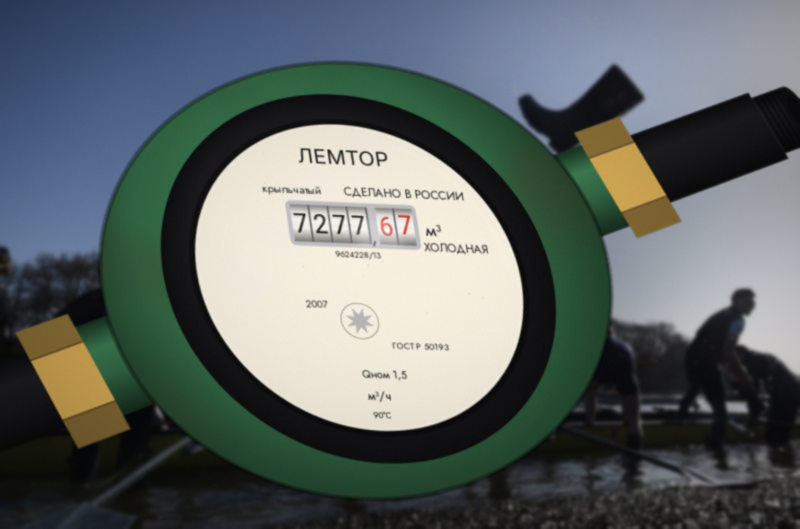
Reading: 7277.67,m³
